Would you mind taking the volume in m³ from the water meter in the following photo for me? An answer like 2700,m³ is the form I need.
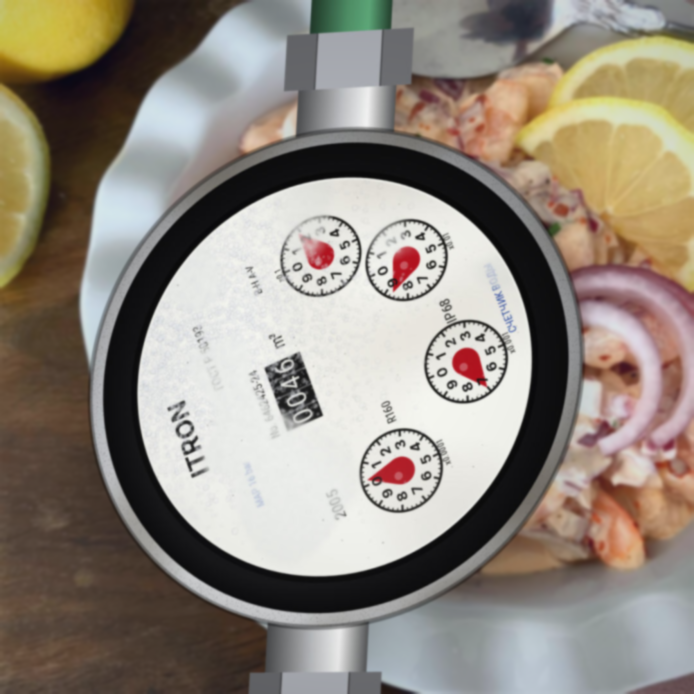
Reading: 46.1870,m³
